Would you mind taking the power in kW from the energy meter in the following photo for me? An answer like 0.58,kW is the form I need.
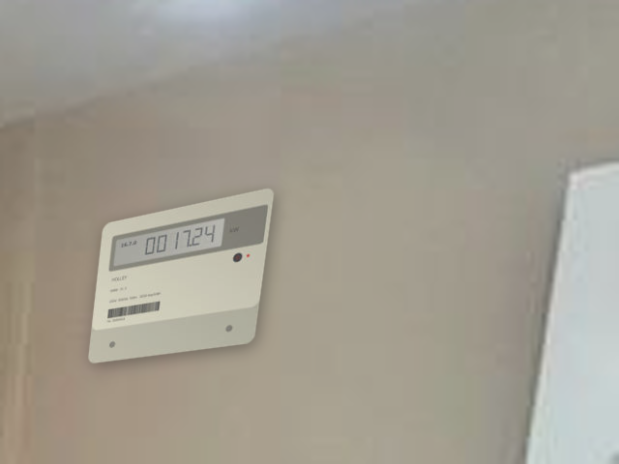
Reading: 17.24,kW
